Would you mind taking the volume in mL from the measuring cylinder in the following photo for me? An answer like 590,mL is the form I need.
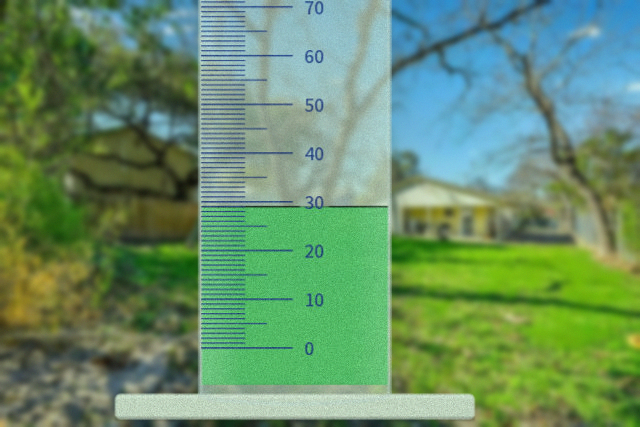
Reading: 29,mL
